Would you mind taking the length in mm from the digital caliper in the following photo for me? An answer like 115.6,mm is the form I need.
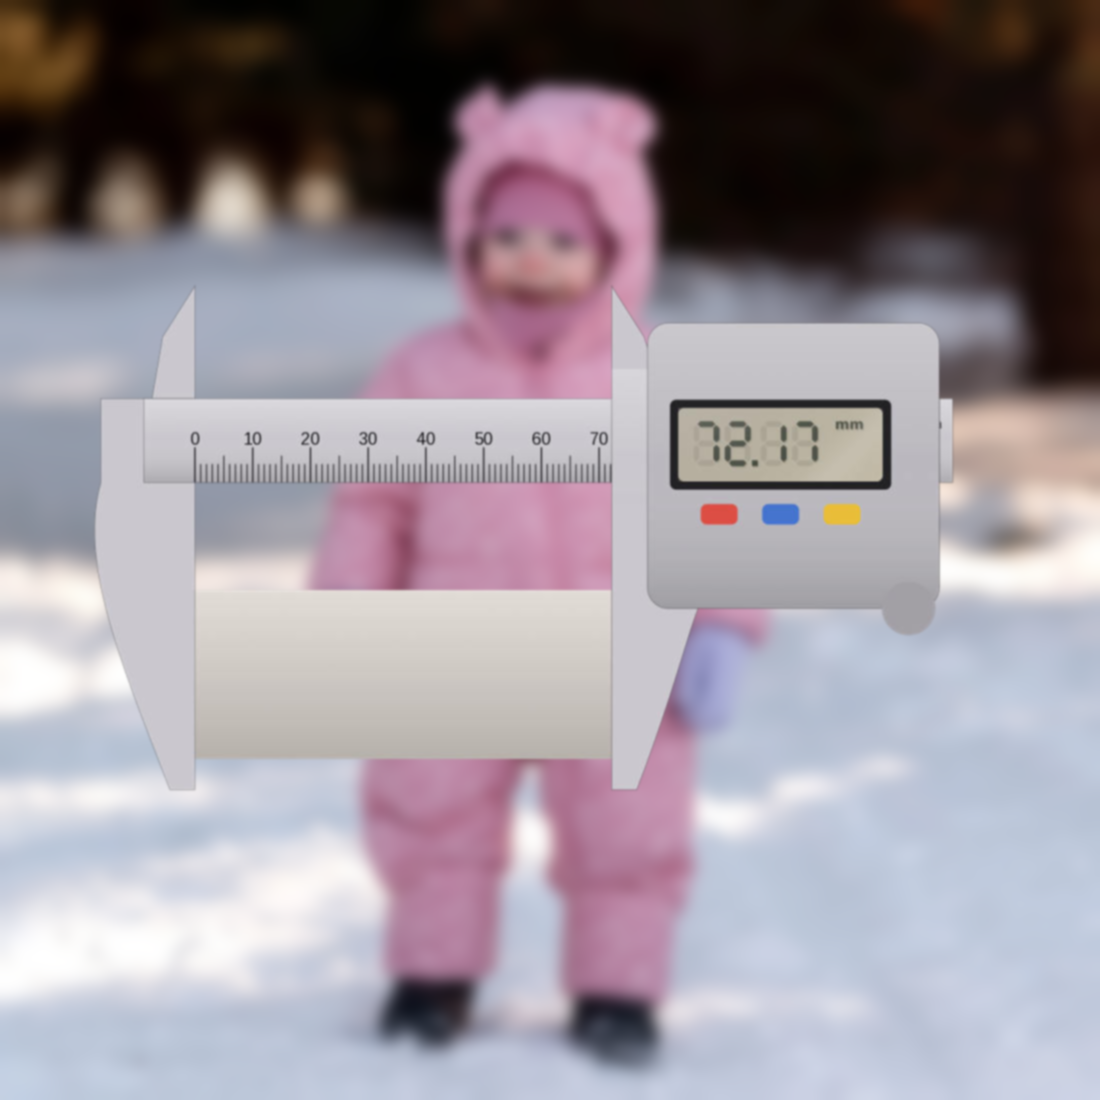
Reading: 72.17,mm
